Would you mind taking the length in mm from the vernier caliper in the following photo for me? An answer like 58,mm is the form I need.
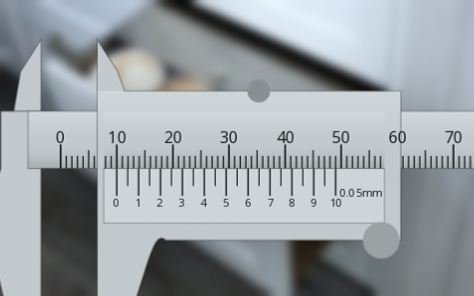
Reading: 10.0,mm
